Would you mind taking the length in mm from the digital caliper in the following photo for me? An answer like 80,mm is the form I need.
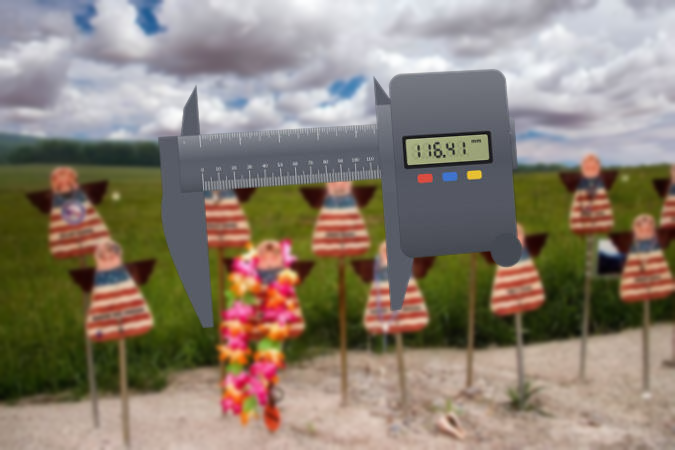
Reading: 116.41,mm
